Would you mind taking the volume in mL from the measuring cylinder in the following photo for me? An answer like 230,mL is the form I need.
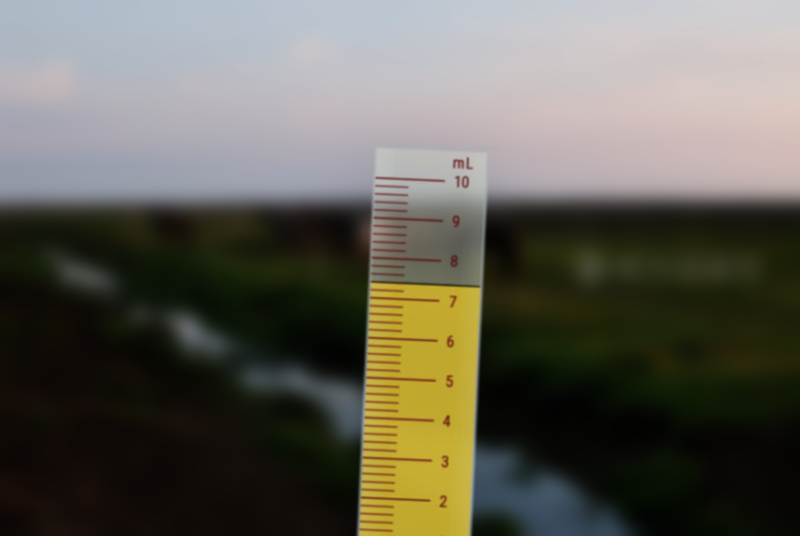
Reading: 7.4,mL
